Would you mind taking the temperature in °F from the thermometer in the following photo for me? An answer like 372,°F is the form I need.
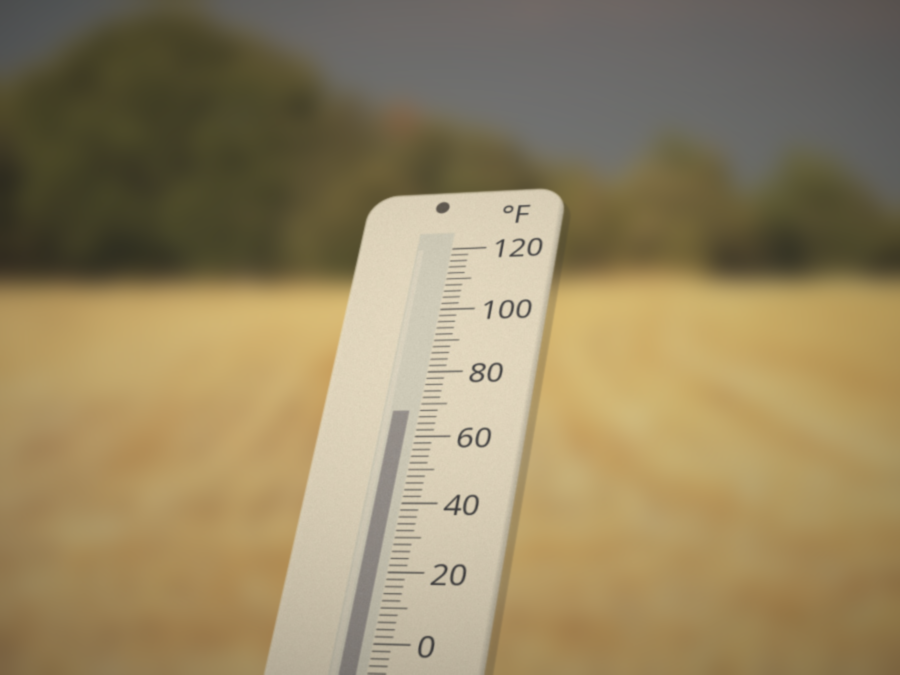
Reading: 68,°F
